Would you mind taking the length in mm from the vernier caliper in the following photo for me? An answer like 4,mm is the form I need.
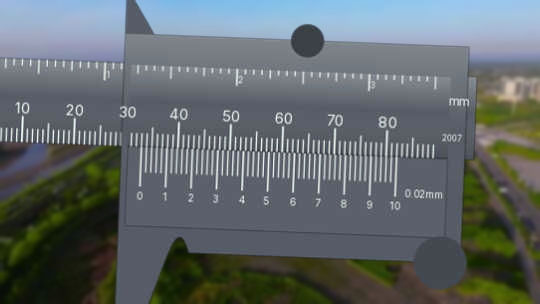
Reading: 33.0,mm
